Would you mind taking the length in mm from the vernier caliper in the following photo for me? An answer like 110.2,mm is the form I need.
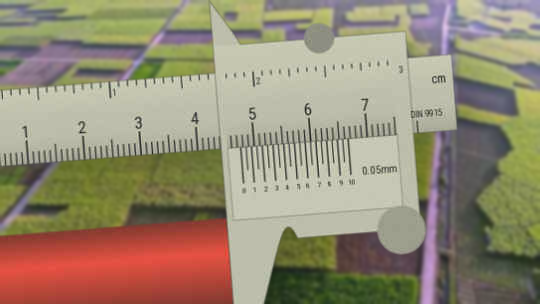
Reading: 47.6,mm
